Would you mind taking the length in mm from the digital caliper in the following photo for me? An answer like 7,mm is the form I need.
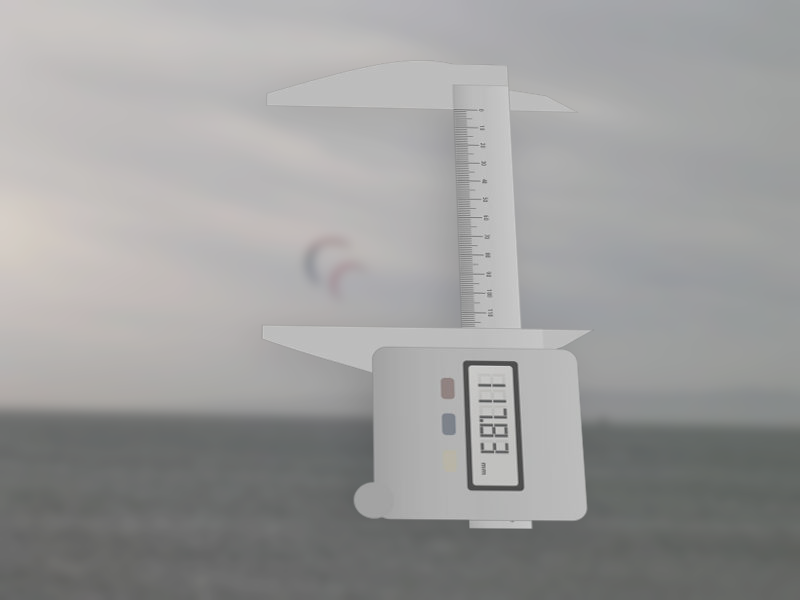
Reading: 117.83,mm
